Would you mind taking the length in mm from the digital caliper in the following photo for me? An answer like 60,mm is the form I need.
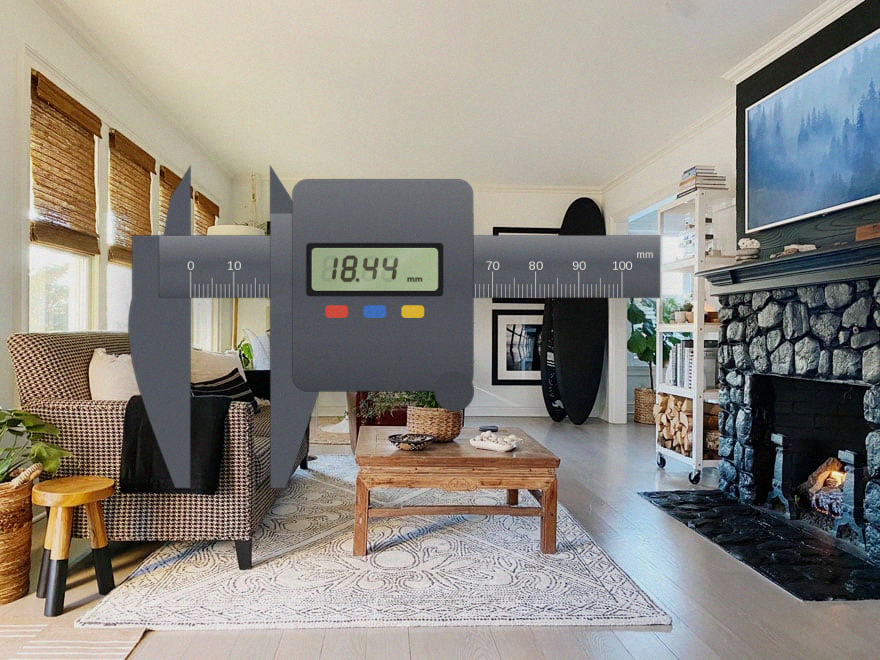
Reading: 18.44,mm
